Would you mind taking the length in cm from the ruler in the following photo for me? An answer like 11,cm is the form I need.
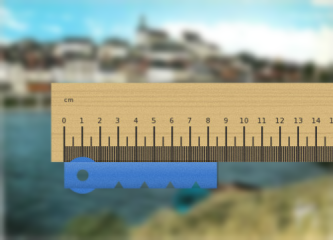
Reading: 8.5,cm
